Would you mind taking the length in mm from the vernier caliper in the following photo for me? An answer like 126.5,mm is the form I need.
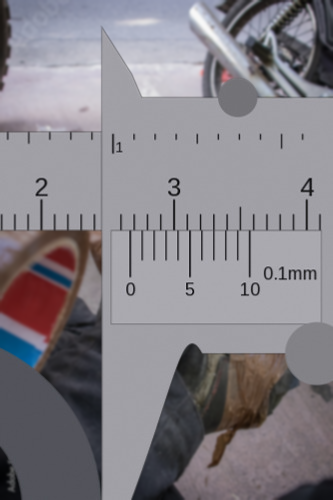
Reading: 26.7,mm
